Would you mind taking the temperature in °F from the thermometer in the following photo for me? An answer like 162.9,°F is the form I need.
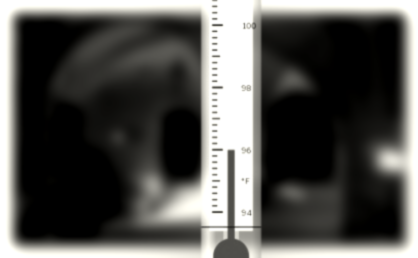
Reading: 96,°F
